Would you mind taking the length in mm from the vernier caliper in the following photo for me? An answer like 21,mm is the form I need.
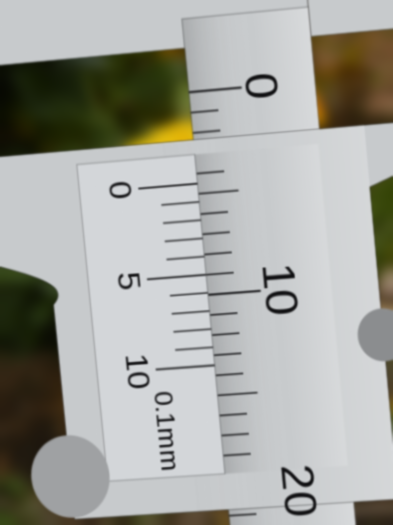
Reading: 4.5,mm
